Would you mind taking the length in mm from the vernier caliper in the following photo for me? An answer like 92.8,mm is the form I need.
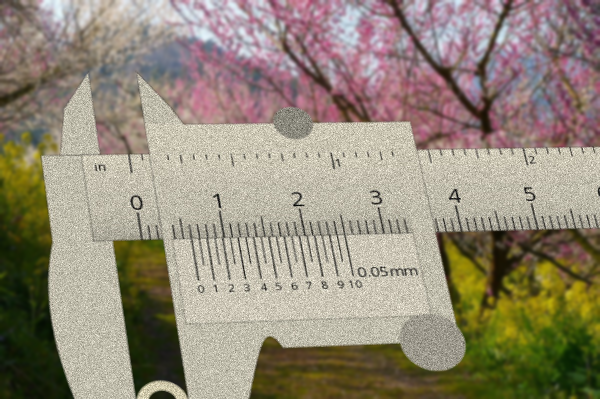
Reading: 6.0,mm
